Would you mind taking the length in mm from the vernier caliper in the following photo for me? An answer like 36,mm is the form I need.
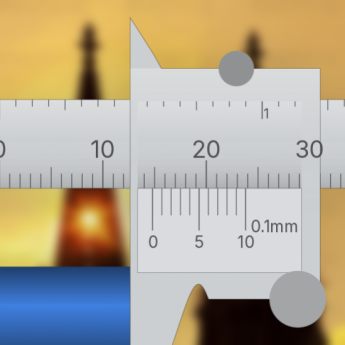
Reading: 14.8,mm
